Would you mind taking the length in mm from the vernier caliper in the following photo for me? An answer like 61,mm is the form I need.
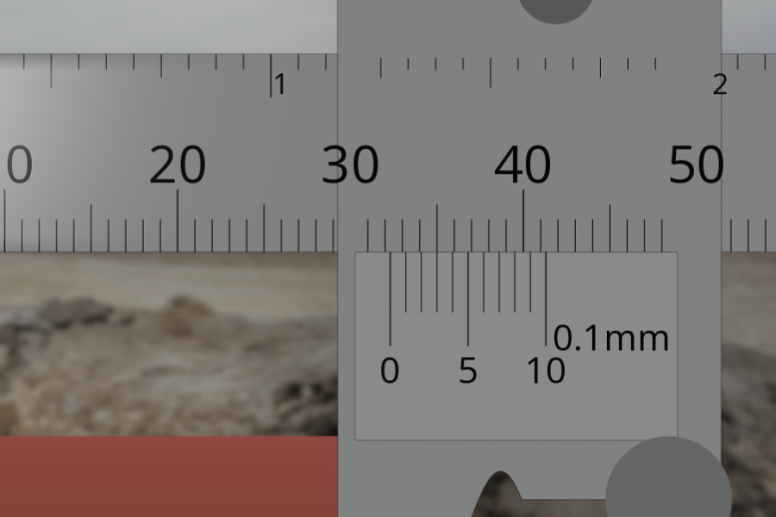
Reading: 32.3,mm
